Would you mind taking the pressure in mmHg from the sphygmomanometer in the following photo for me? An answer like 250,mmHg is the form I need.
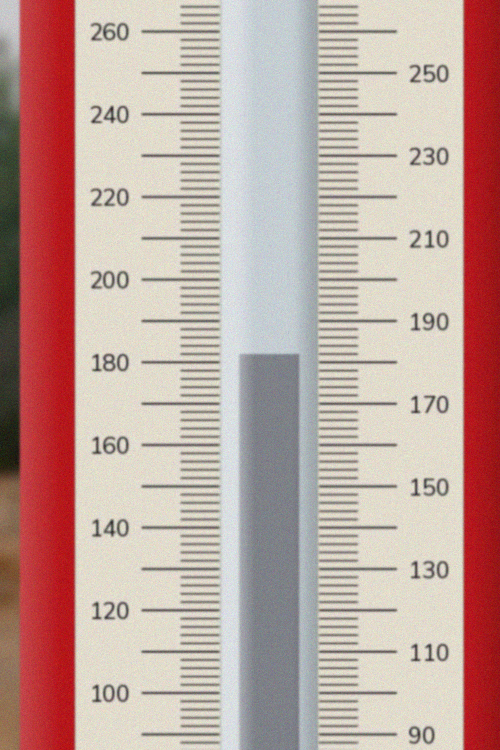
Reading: 182,mmHg
